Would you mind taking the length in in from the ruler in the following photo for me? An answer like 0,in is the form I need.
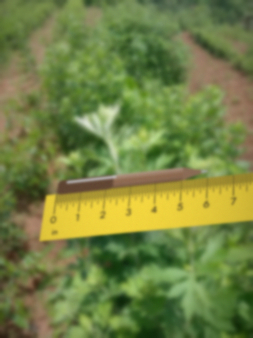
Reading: 6,in
